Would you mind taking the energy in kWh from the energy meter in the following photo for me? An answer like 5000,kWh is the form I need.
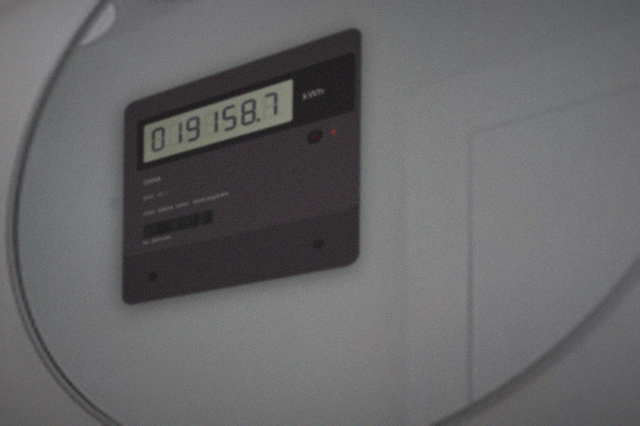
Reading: 19158.7,kWh
